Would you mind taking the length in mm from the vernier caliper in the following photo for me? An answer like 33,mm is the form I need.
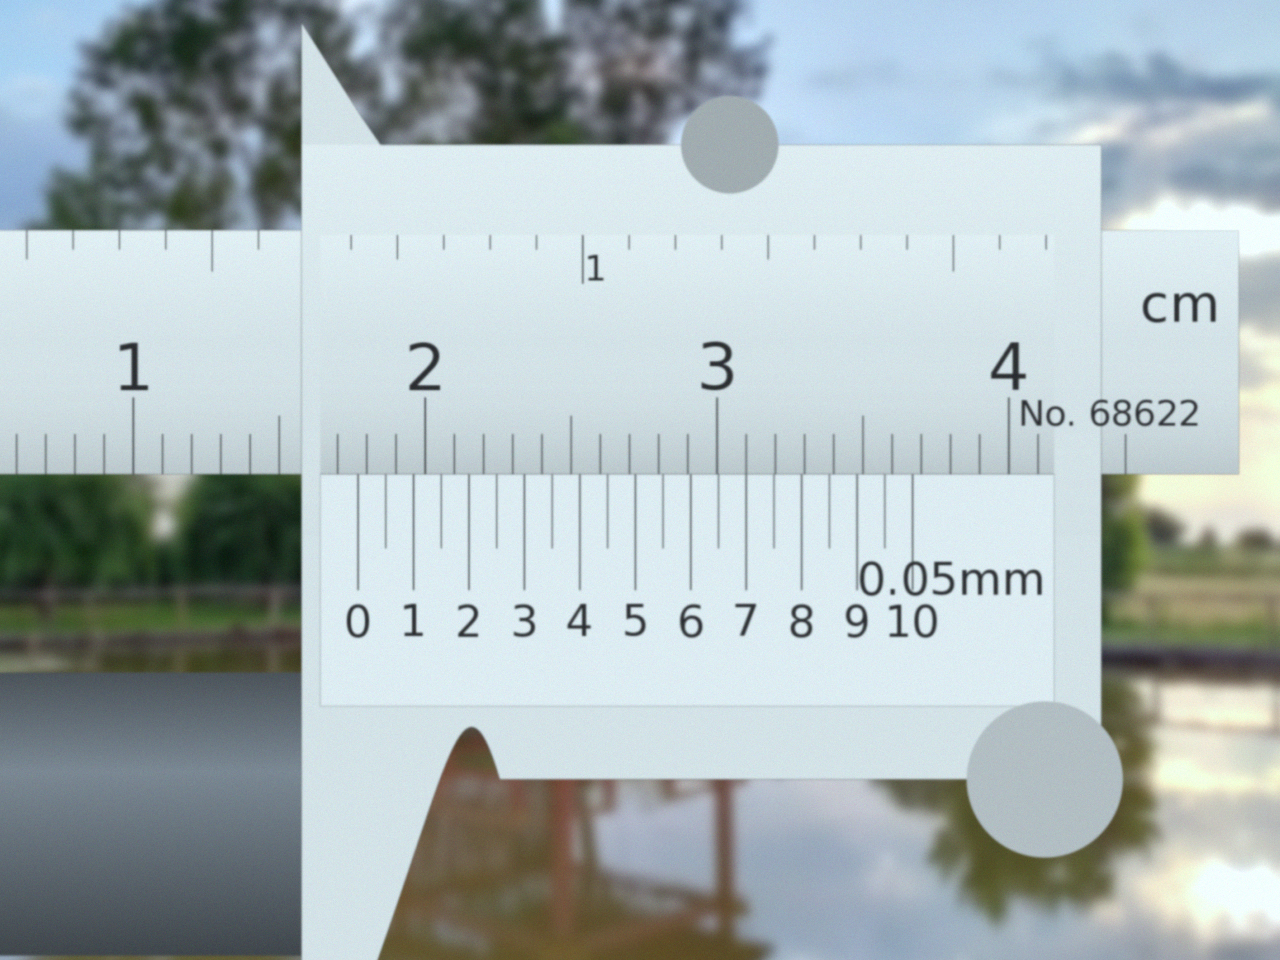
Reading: 17.70,mm
